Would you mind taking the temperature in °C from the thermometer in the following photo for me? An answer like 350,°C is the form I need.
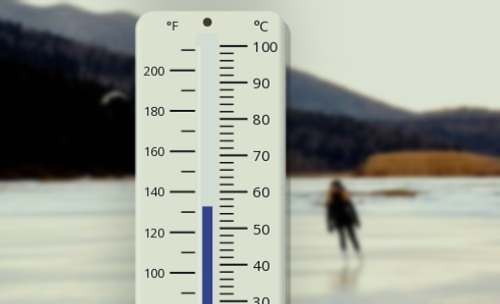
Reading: 56,°C
